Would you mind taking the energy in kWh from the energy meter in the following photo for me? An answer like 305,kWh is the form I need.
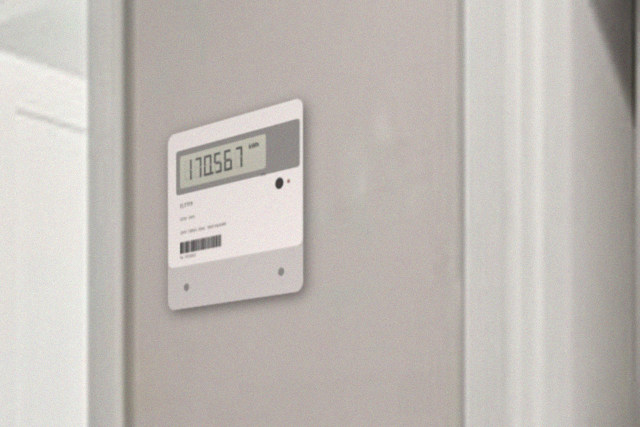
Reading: 170.567,kWh
